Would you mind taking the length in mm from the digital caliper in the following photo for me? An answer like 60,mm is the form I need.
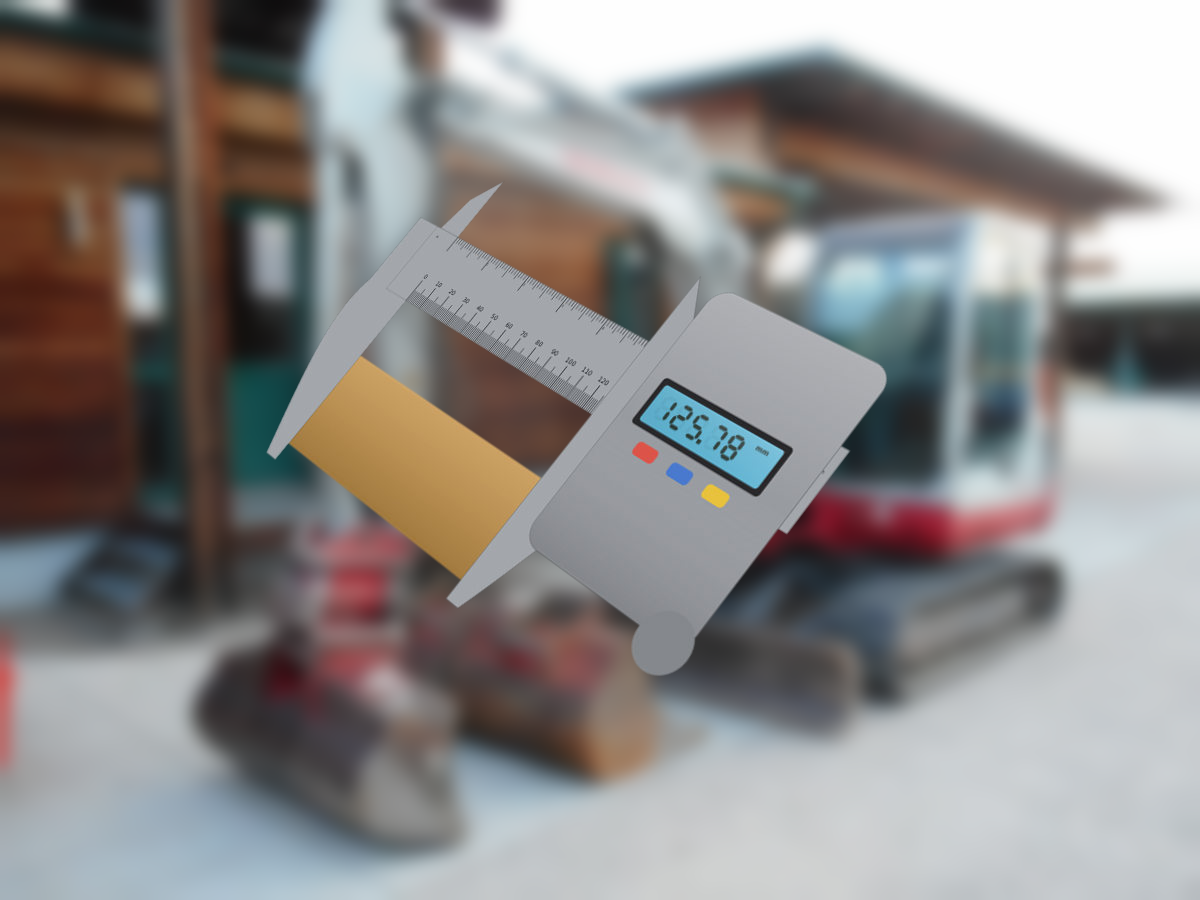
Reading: 125.78,mm
